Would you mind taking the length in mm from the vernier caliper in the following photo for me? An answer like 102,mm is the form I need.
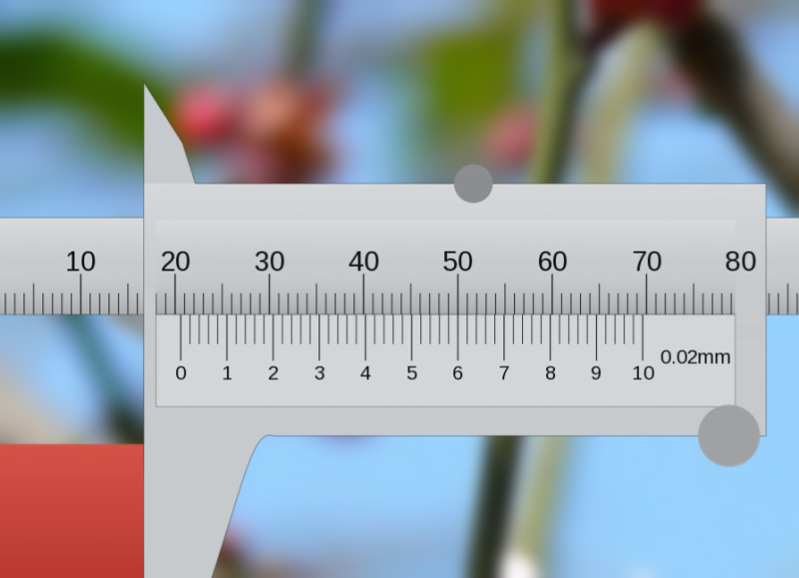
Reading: 20.6,mm
